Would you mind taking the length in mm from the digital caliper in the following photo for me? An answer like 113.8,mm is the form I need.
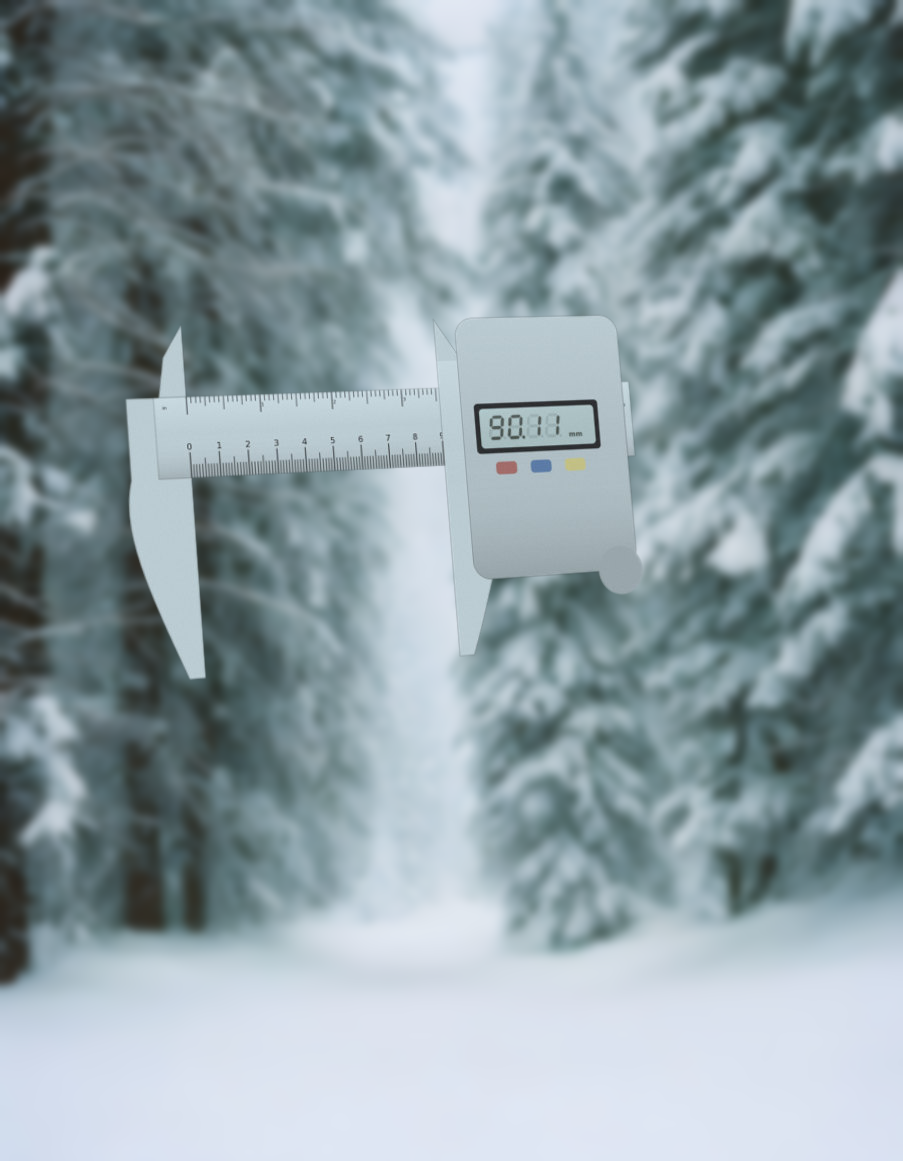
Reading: 90.11,mm
